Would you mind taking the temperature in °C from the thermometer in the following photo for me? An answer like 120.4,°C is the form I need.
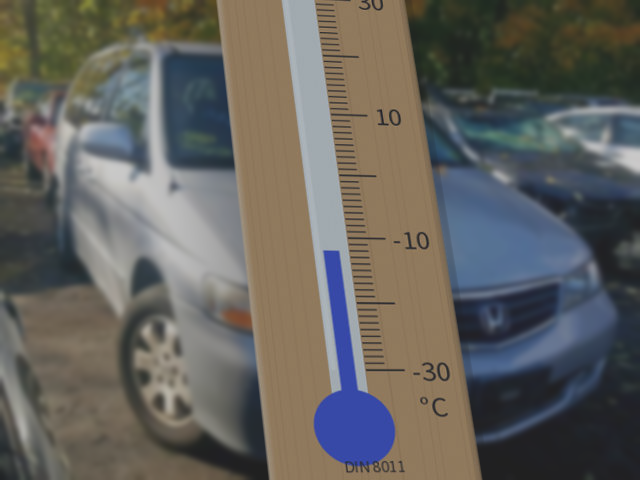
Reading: -12,°C
